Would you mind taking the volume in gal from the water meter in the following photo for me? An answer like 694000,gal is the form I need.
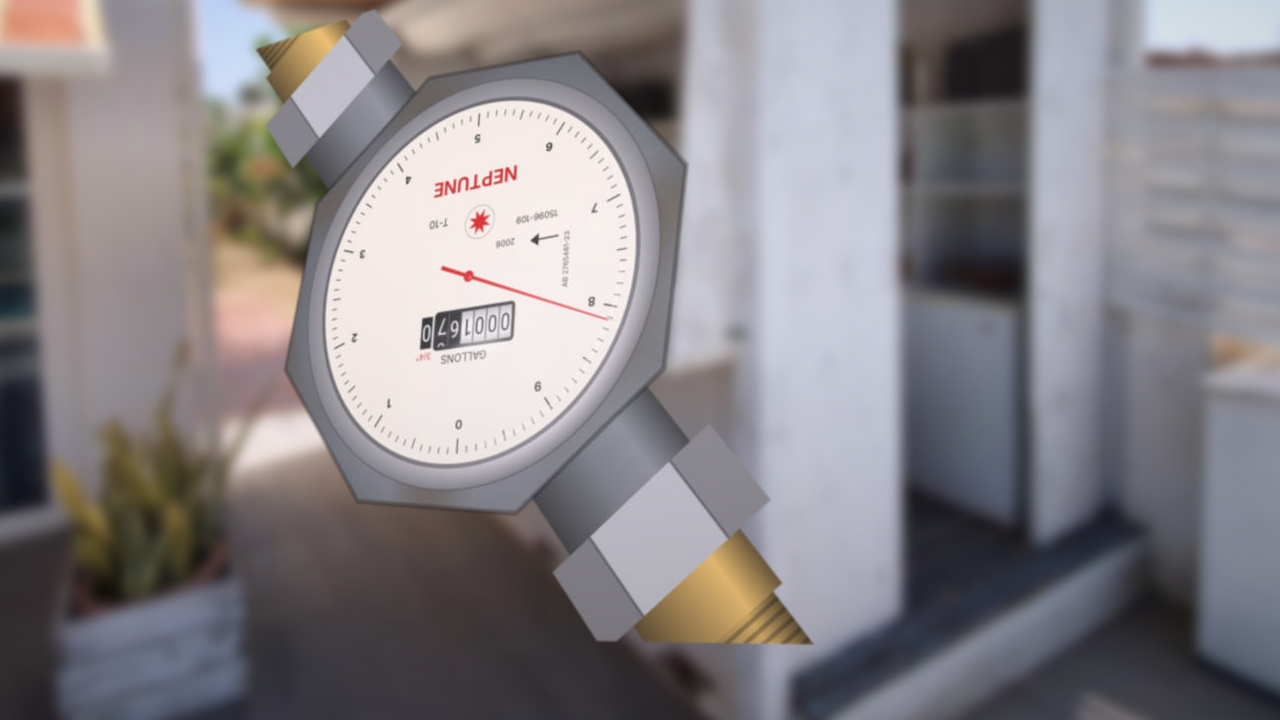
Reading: 1668.1,gal
